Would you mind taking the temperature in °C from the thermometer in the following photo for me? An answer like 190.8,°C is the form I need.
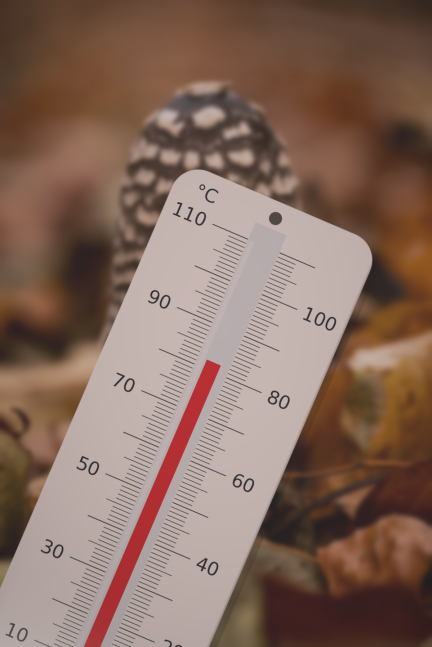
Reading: 82,°C
